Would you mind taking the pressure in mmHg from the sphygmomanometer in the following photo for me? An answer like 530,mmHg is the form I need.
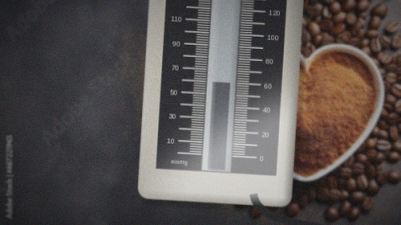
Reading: 60,mmHg
